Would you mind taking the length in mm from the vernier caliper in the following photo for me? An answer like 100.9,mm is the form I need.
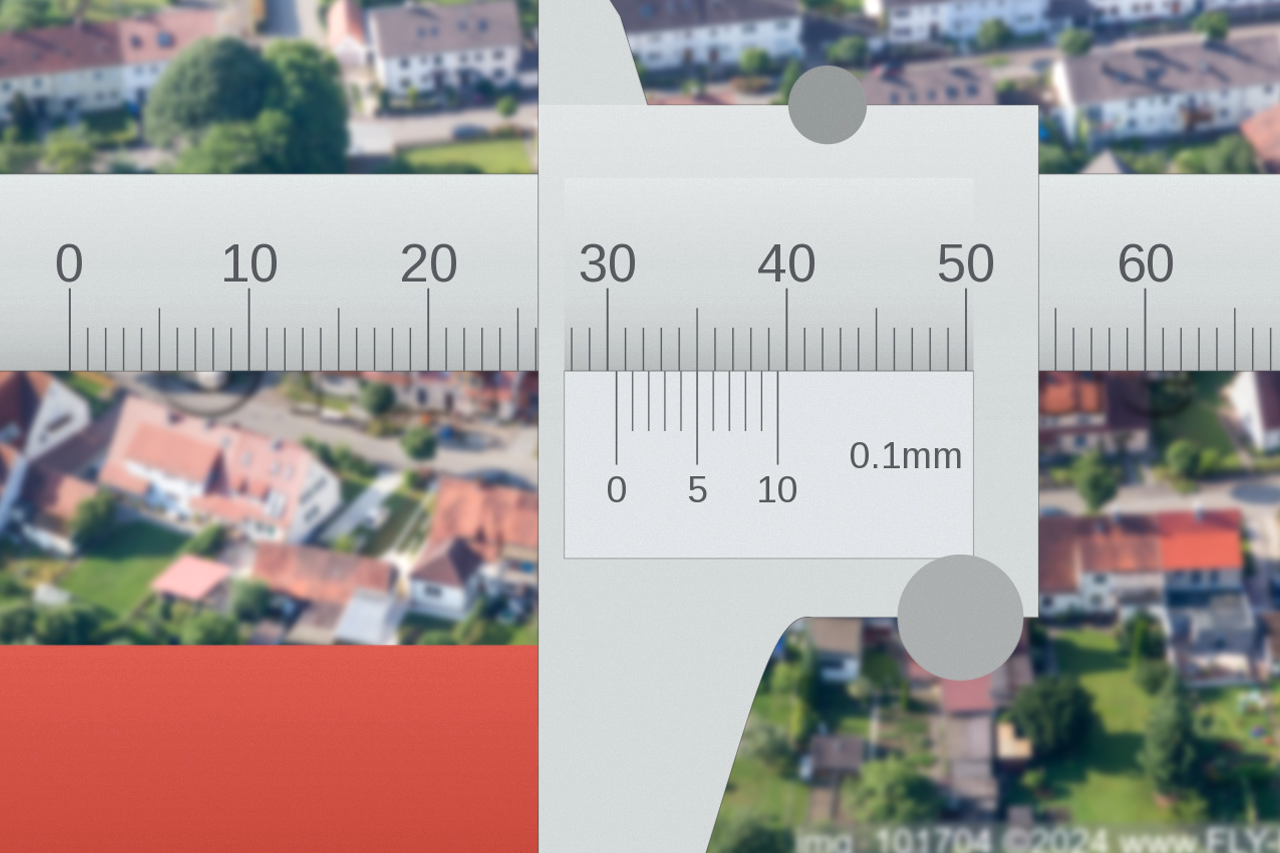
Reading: 30.5,mm
